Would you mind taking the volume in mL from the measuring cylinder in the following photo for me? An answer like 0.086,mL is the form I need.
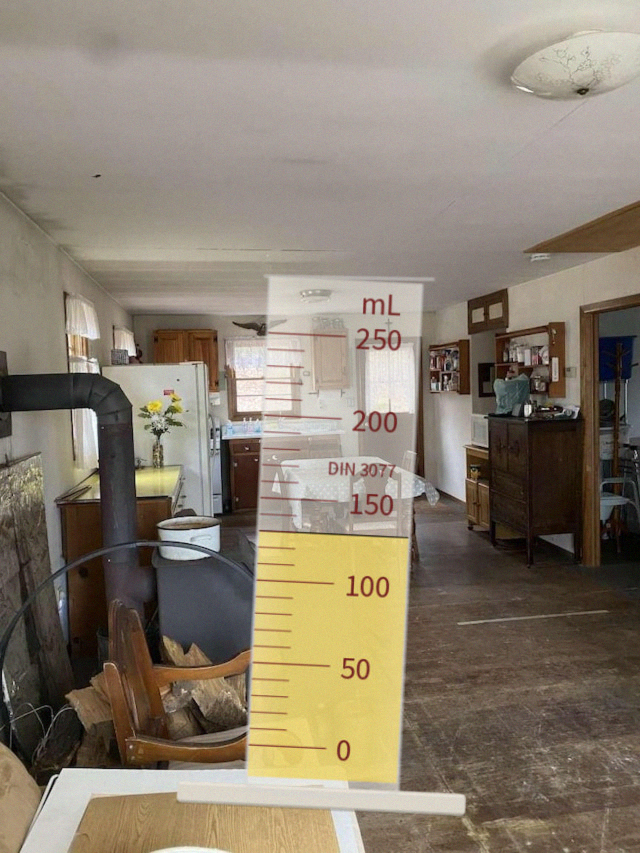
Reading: 130,mL
